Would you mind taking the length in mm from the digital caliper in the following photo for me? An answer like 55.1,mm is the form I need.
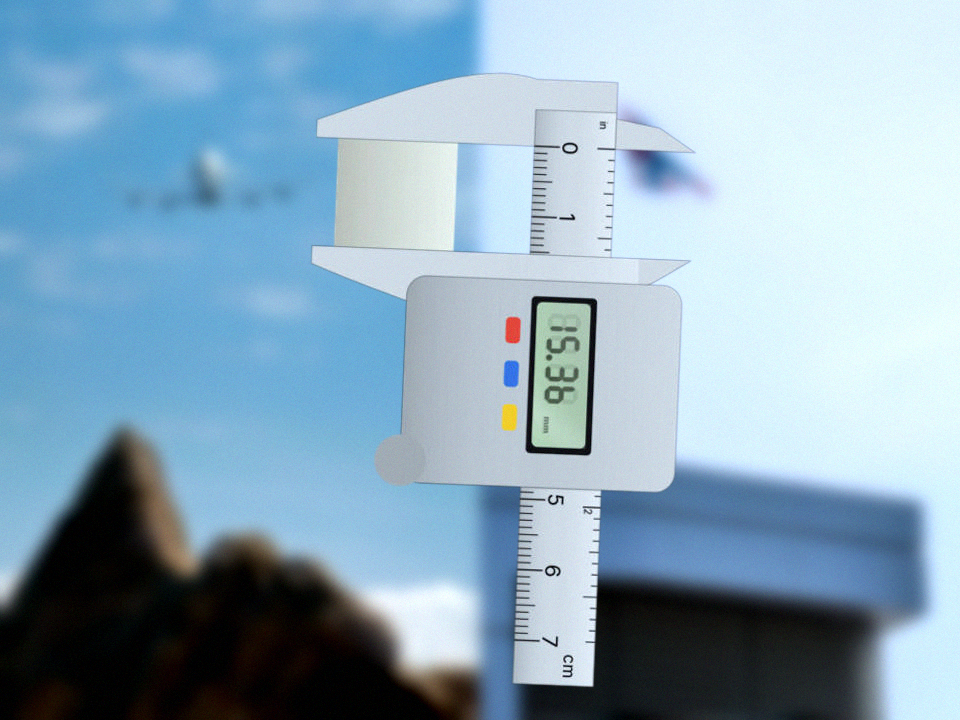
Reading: 15.36,mm
